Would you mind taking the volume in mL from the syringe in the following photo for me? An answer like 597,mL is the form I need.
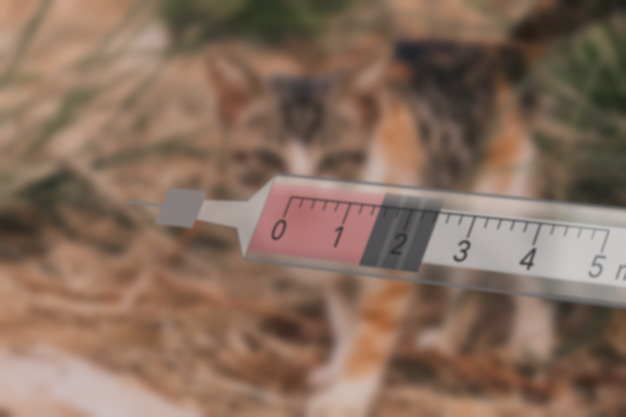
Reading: 1.5,mL
